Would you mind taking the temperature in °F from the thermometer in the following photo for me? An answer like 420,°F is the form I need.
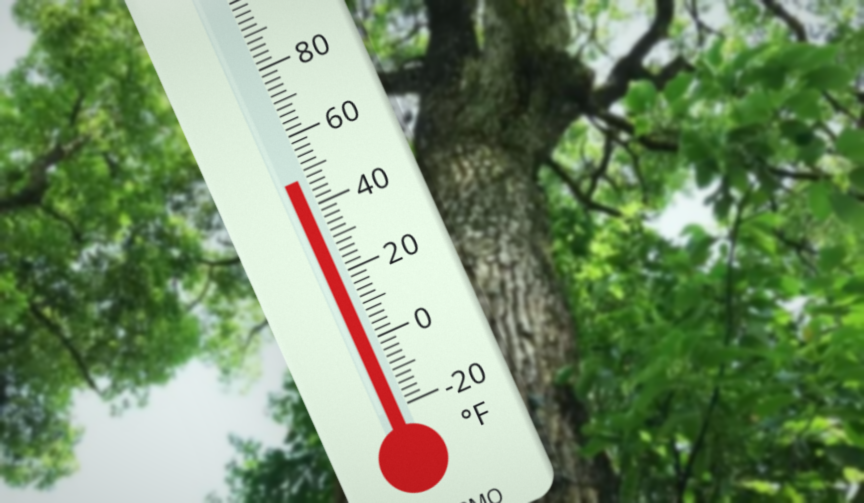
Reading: 48,°F
